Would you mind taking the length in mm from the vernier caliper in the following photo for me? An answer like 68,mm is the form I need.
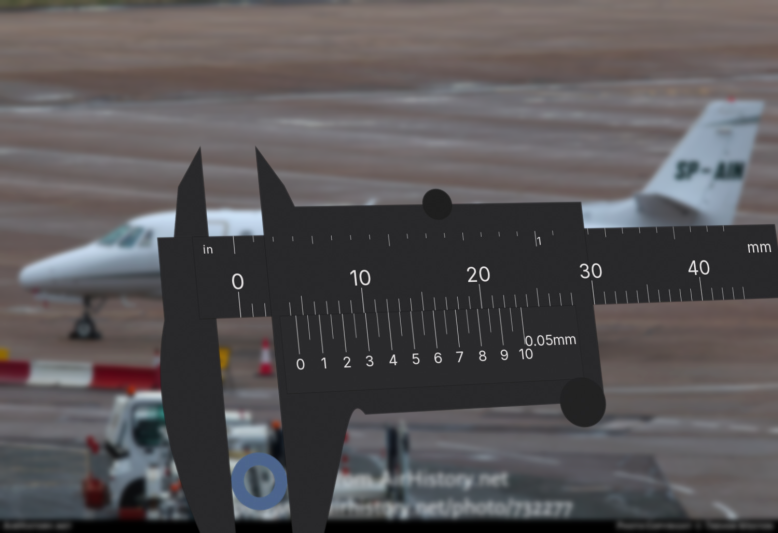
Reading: 4.4,mm
